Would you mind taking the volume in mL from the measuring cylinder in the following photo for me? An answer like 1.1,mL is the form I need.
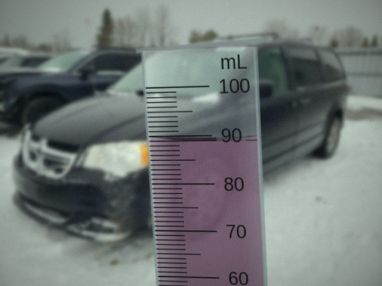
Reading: 89,mL
